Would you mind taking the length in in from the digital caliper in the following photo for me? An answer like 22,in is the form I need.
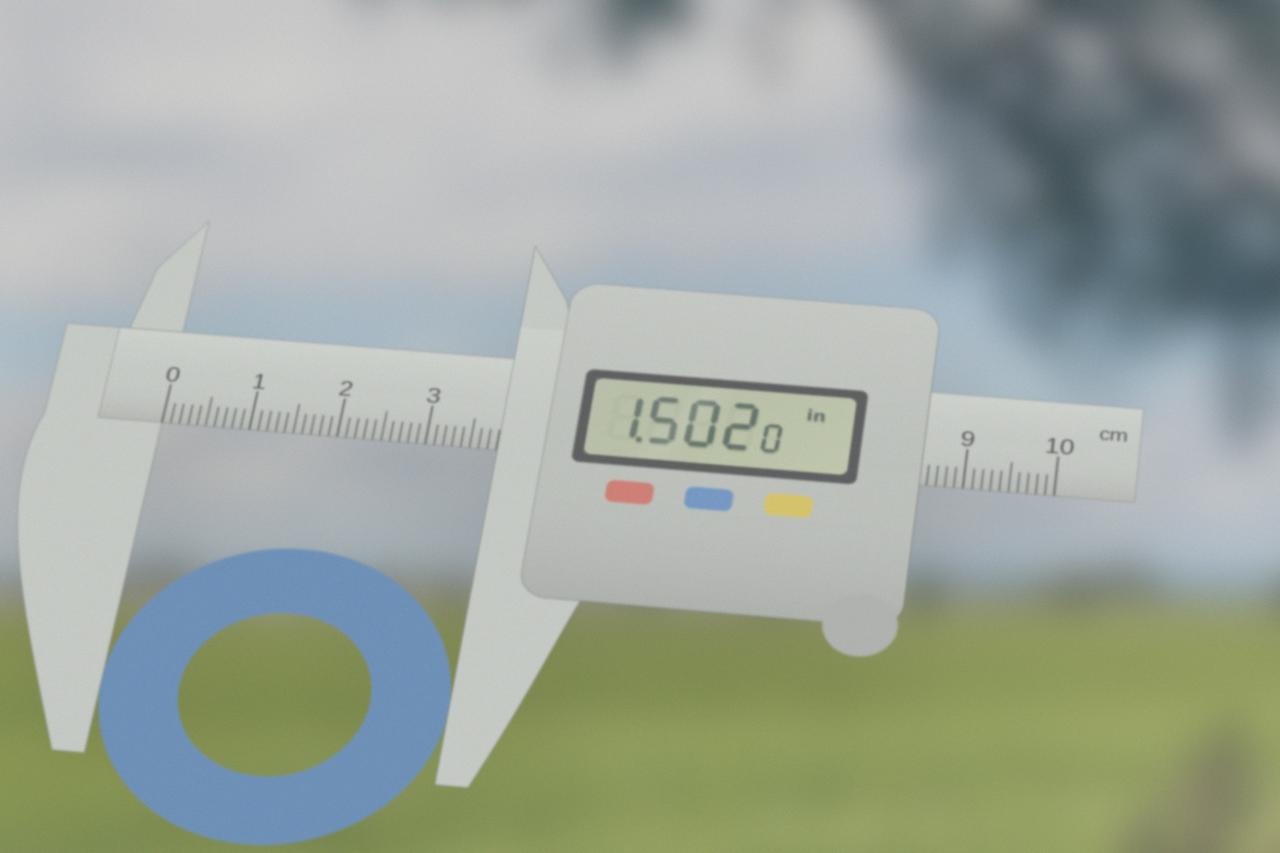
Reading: 1.5020,in
